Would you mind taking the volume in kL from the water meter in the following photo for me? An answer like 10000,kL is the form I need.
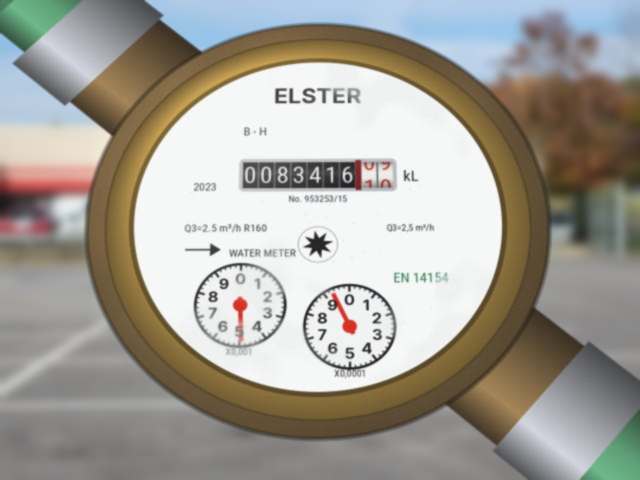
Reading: 83416.0949,kL
